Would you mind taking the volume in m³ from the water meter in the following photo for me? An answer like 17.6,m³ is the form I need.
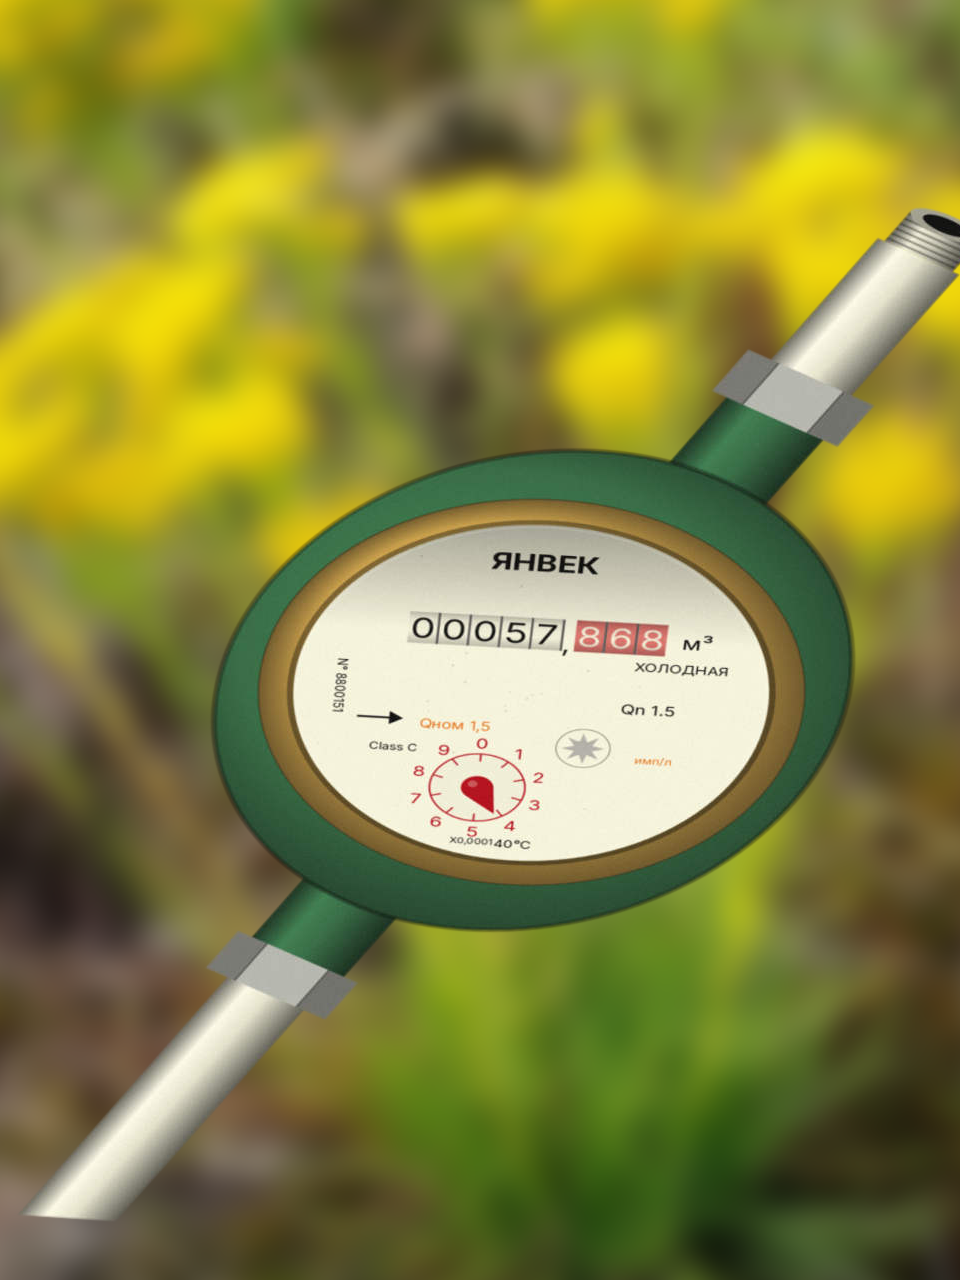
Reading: 57.8684,m³
